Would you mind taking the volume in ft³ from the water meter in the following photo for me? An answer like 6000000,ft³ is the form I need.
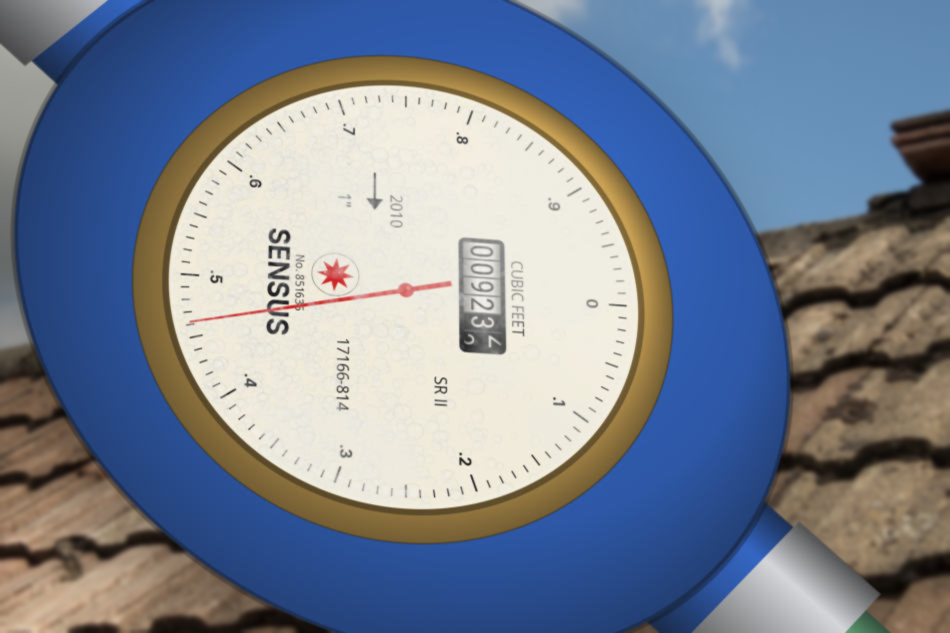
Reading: 9232.46,ft³
